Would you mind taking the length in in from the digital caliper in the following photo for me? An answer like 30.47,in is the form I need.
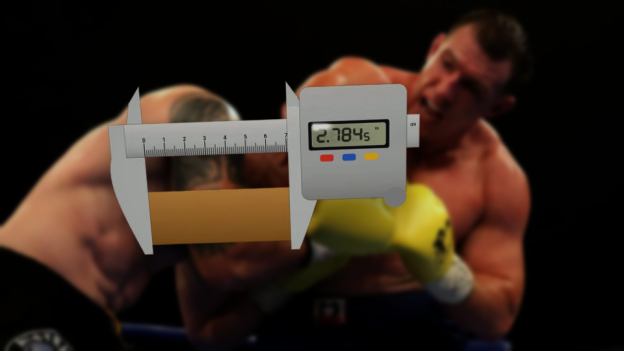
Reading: 2.7845,in
